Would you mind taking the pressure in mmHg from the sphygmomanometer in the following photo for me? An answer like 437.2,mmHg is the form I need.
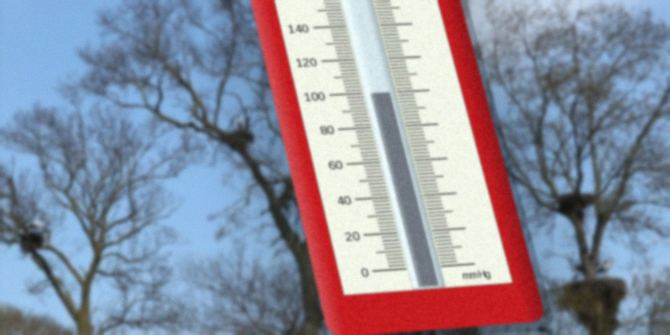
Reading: 100,mmHg
